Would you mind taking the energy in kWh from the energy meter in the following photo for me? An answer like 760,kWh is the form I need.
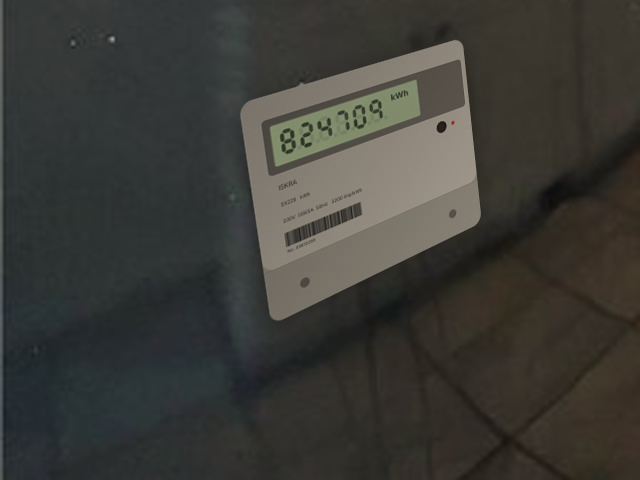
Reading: 824709,kWh
